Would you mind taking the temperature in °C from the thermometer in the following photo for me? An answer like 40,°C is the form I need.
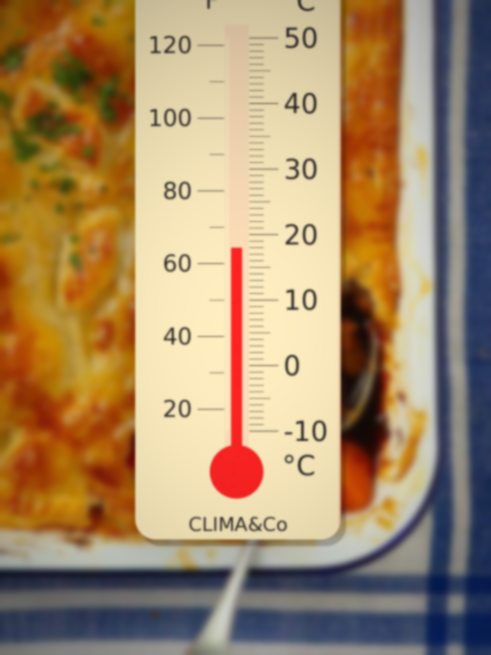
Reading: 18,°C
